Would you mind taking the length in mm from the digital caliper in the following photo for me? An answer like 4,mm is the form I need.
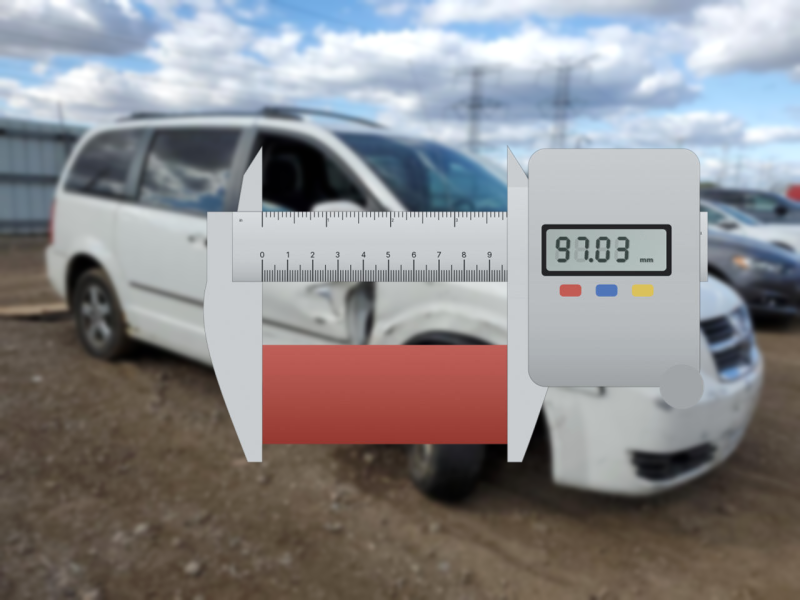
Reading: 97.03,mm
